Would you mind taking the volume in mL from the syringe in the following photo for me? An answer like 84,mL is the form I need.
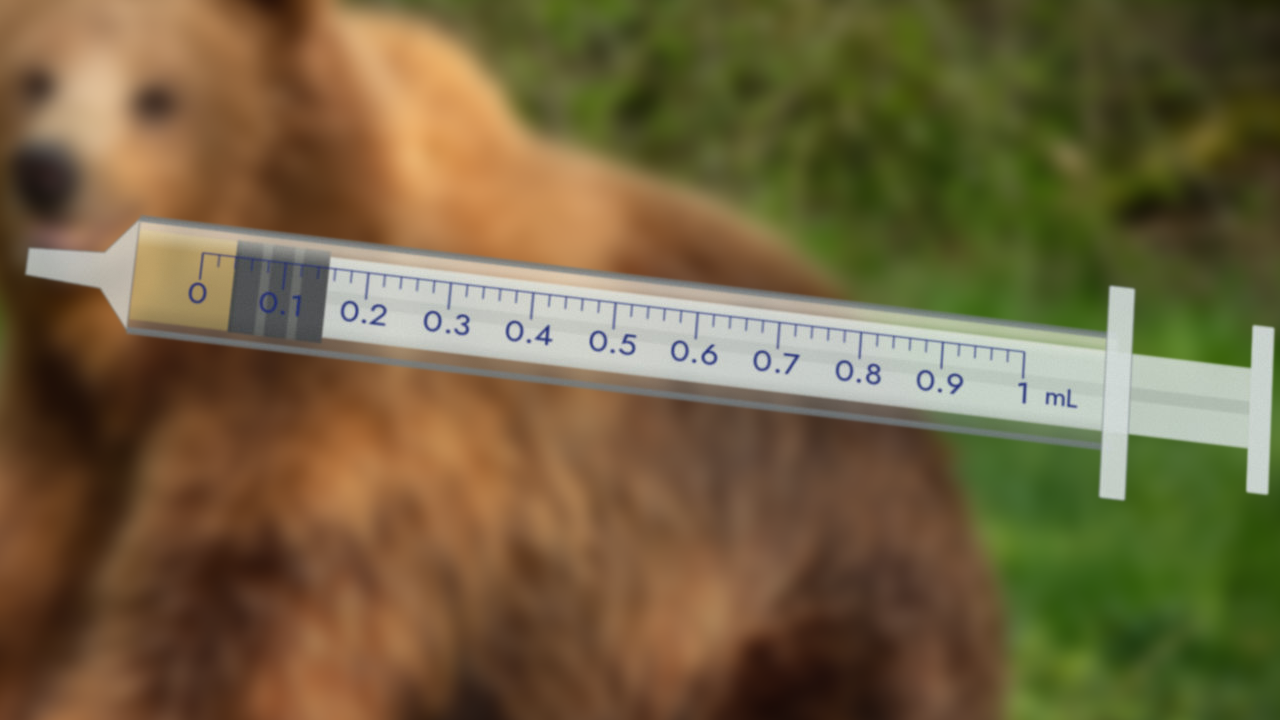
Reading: 0.04,mL
